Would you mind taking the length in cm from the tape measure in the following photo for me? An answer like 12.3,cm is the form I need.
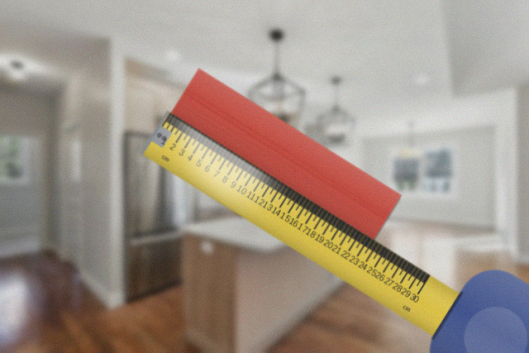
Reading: 23.5,cm
